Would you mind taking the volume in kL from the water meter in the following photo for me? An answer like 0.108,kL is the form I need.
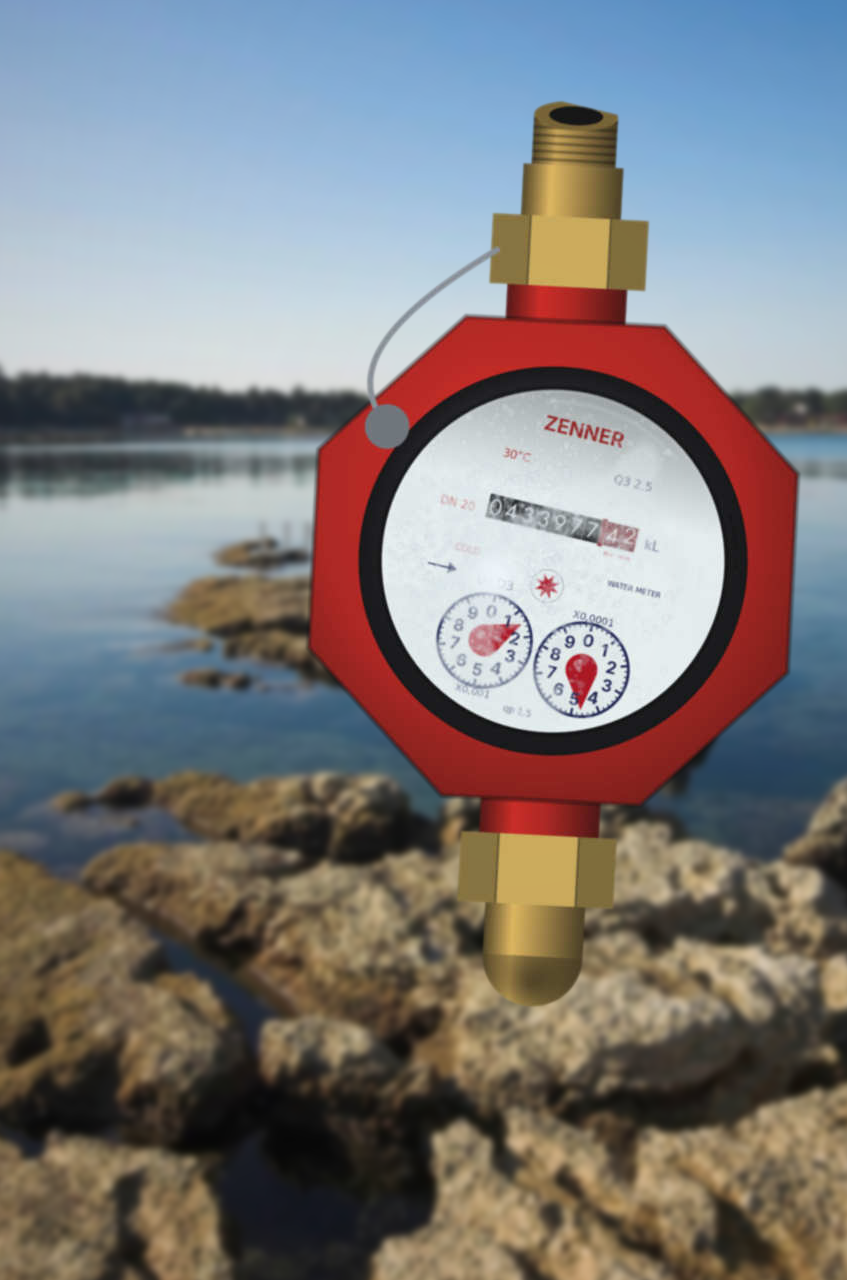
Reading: 433977.4214,kL
